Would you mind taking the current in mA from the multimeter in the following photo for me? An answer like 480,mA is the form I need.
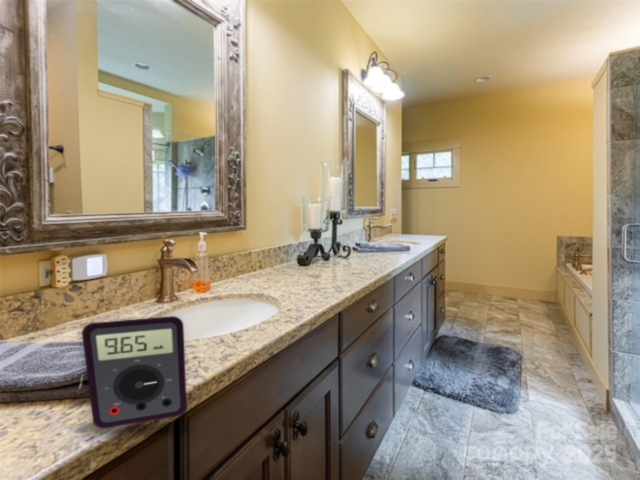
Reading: 9.65,mA
